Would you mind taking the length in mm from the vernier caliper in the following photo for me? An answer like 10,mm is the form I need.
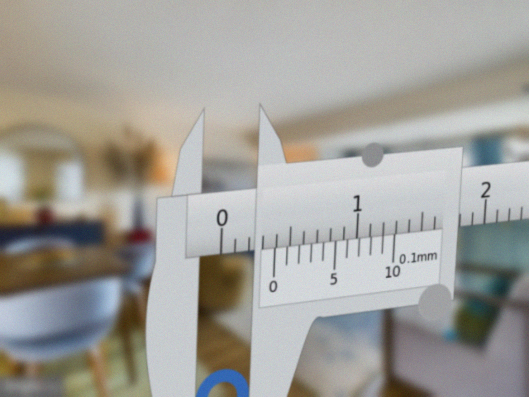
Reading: 3.9,mm
